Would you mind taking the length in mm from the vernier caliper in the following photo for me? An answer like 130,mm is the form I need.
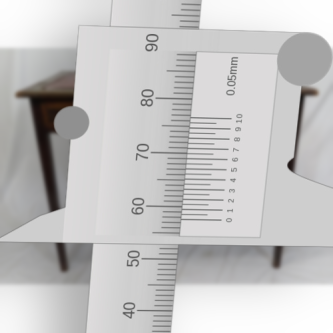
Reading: 57.6,mm
